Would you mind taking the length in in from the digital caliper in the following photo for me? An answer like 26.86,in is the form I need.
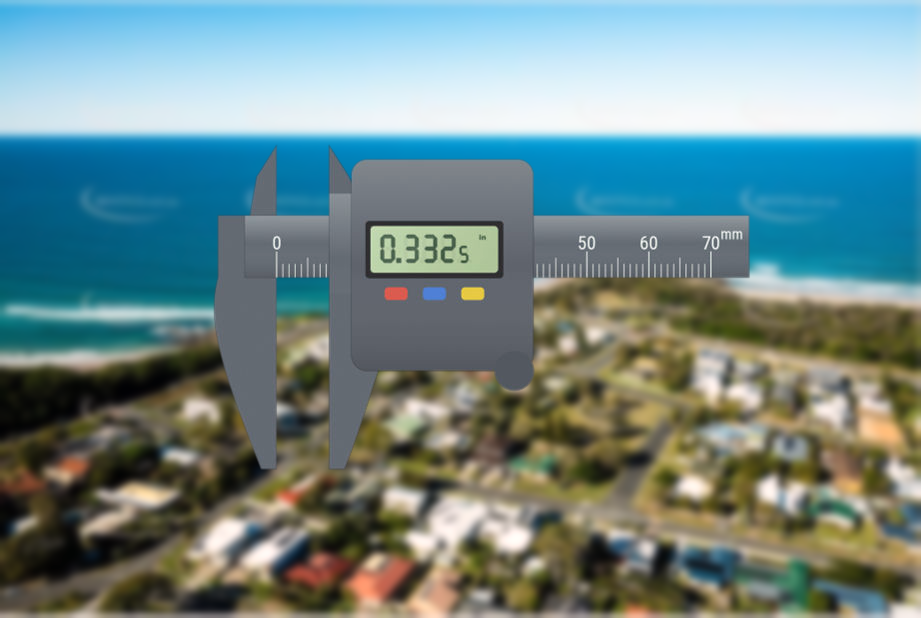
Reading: 0.3325,in
